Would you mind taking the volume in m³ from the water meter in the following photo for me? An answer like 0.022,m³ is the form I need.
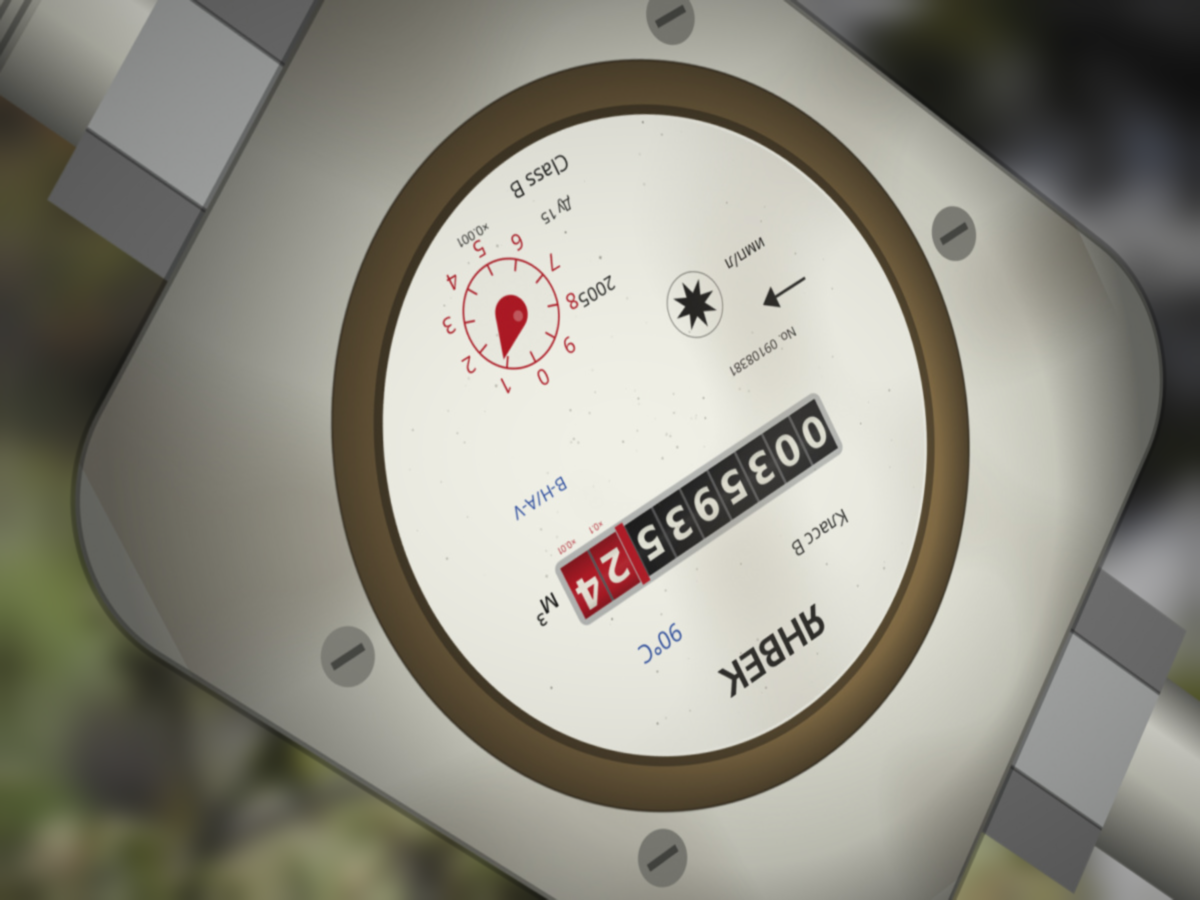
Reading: 35935.241,m³
